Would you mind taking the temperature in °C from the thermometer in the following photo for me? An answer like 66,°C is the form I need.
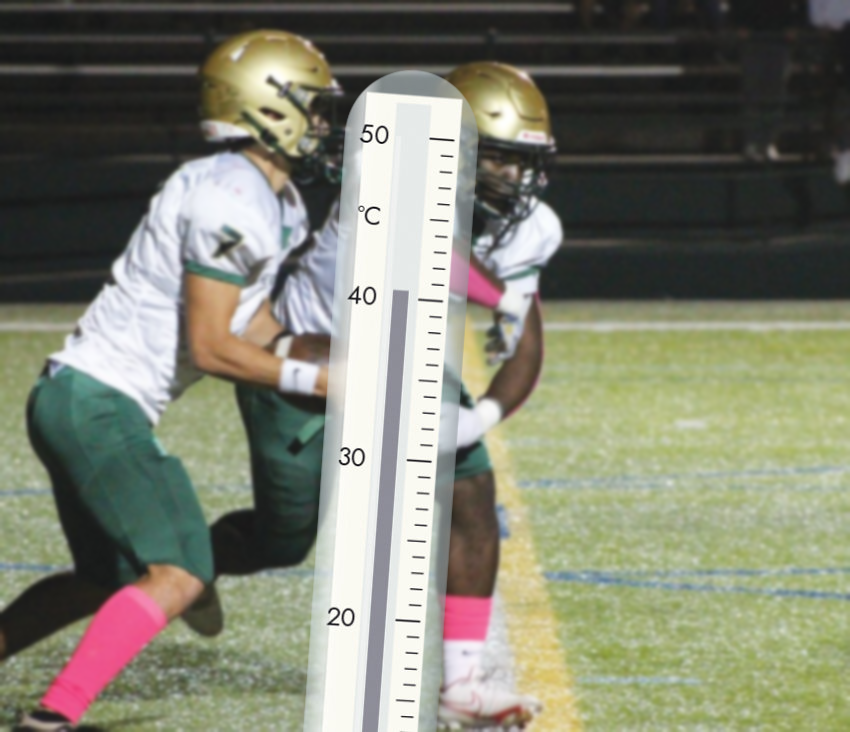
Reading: 40.5,°C
